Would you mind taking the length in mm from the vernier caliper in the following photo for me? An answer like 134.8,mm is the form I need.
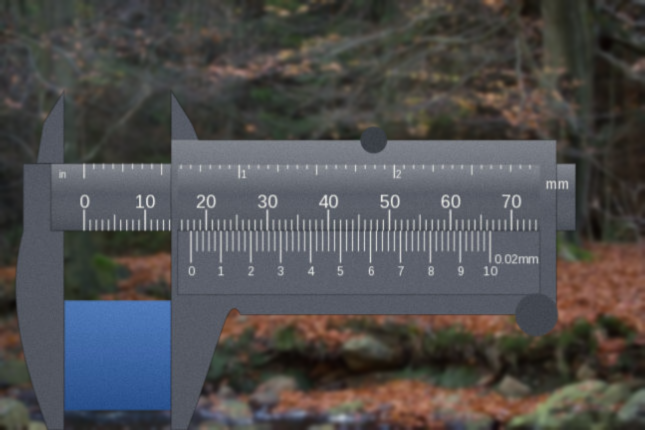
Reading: 17.5,mm
